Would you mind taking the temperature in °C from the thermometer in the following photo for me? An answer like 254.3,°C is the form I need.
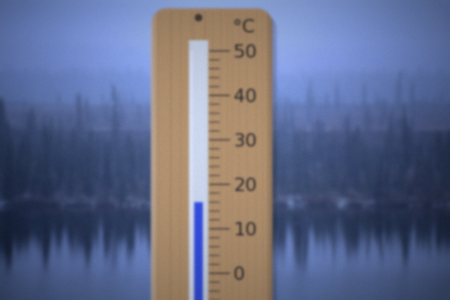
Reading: 16,°C
